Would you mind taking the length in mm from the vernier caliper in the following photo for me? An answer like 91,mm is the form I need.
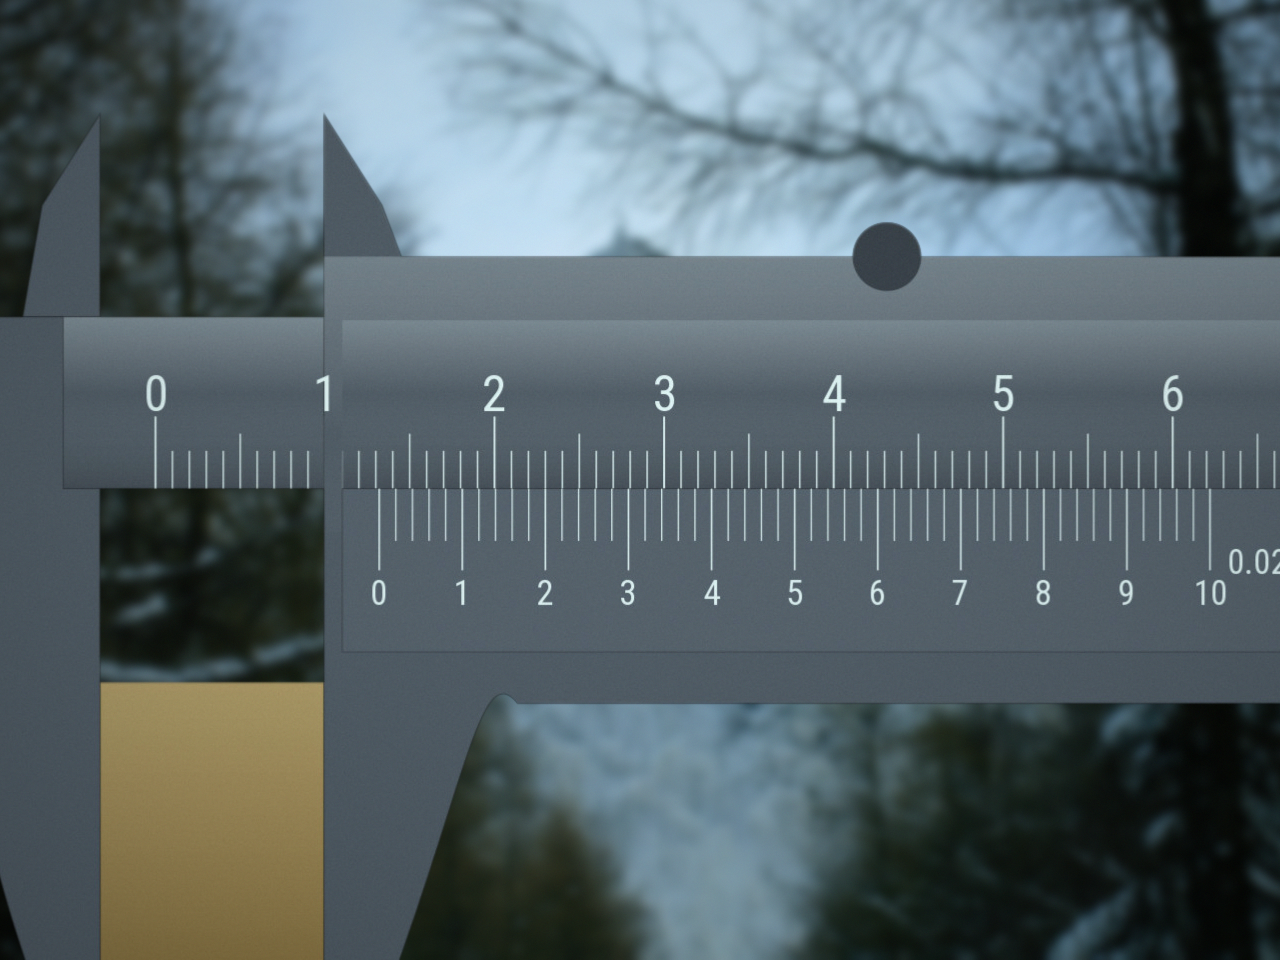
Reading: 13.2,mm
